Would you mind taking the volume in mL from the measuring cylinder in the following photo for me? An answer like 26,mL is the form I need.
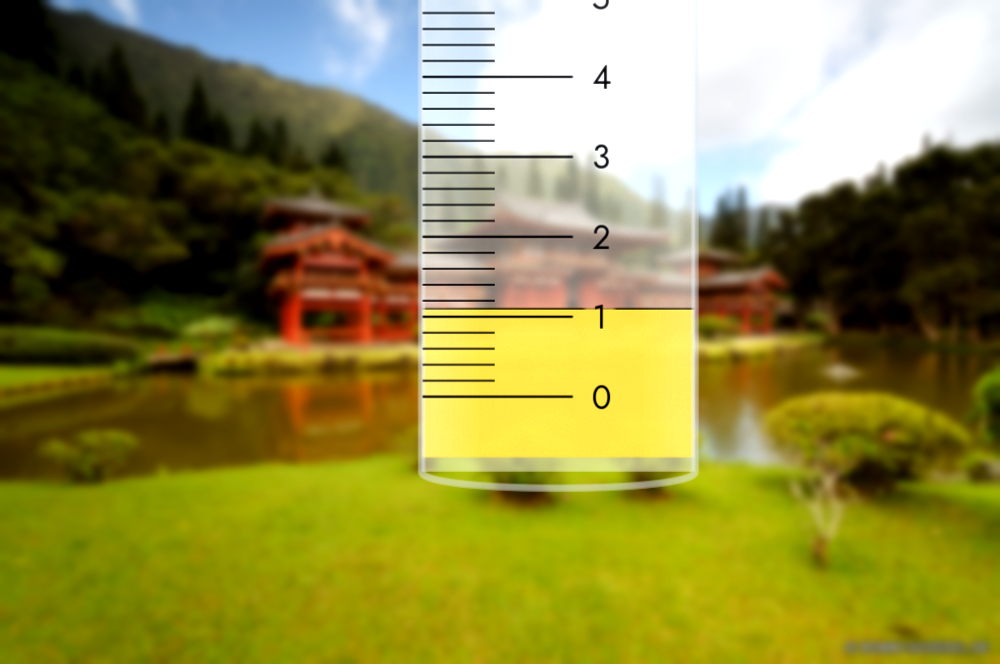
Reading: 1.1,mL
